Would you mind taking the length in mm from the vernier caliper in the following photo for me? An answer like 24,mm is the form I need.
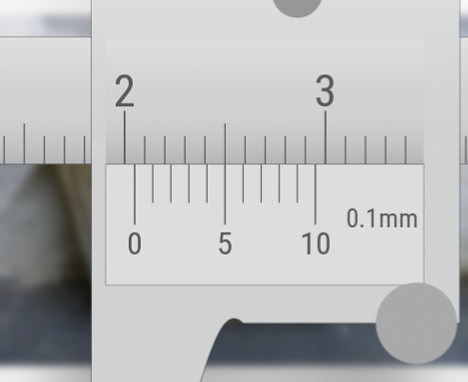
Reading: 20.5,mm
